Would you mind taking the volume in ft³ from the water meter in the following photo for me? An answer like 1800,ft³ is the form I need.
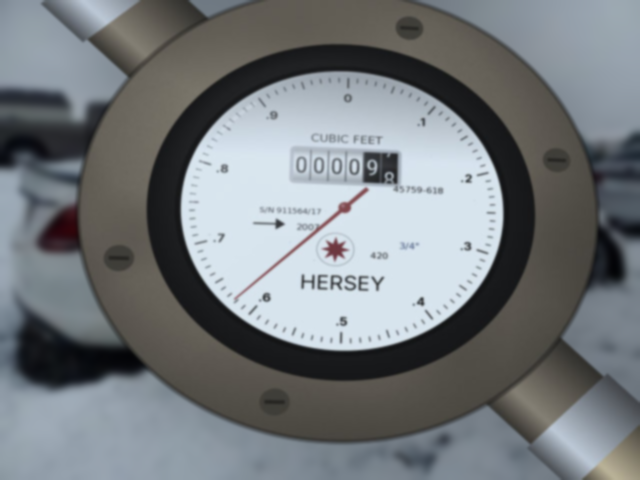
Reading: 97.62,ft³
